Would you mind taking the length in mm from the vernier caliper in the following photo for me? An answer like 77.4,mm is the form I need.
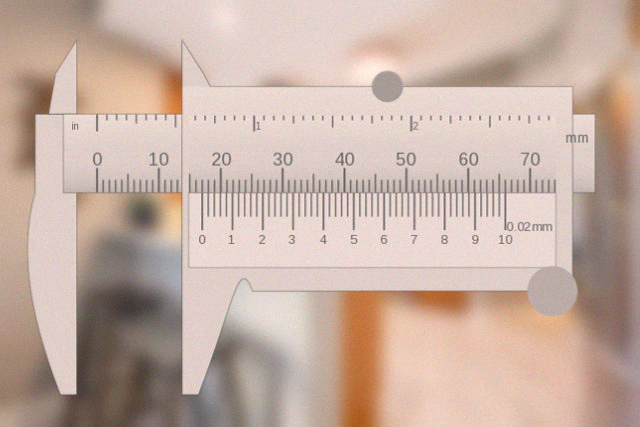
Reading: 17.0,mm
